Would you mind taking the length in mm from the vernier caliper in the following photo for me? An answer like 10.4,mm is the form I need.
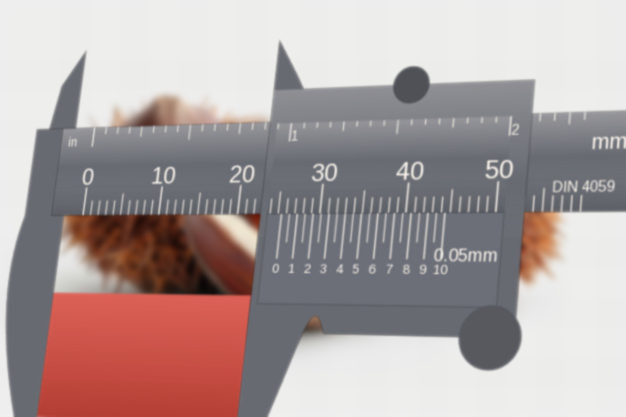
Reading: 25.4,mm
